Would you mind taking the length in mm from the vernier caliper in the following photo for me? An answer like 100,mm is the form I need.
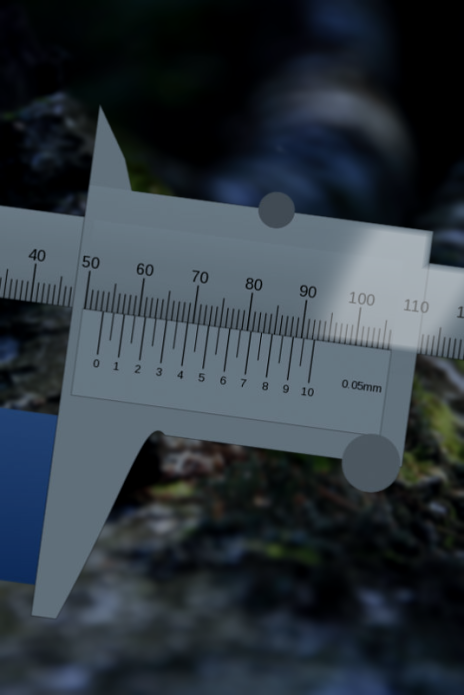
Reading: 53.4,mm
